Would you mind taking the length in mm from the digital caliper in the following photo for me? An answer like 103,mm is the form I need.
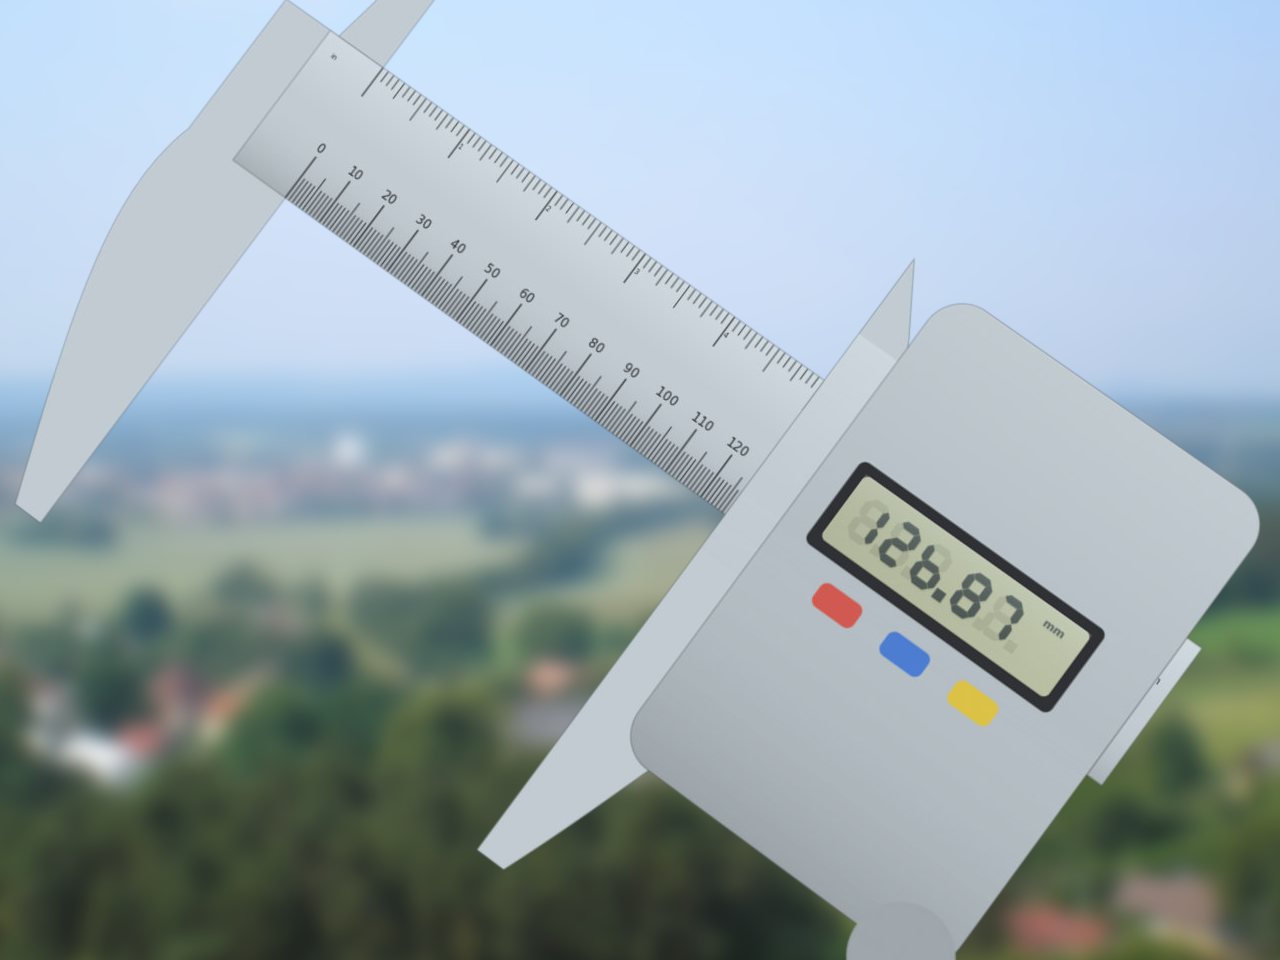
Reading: 126.87,mm
